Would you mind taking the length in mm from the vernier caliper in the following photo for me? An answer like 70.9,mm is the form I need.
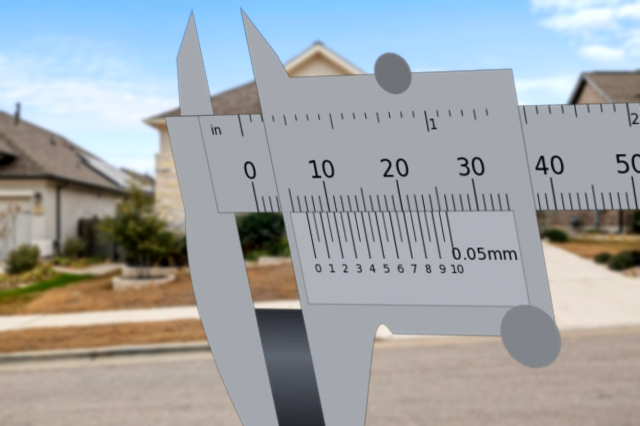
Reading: 6.8,mm
